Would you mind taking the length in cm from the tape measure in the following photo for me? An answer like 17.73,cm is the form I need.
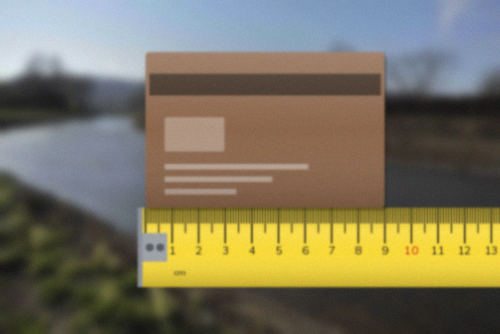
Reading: 9,cm
